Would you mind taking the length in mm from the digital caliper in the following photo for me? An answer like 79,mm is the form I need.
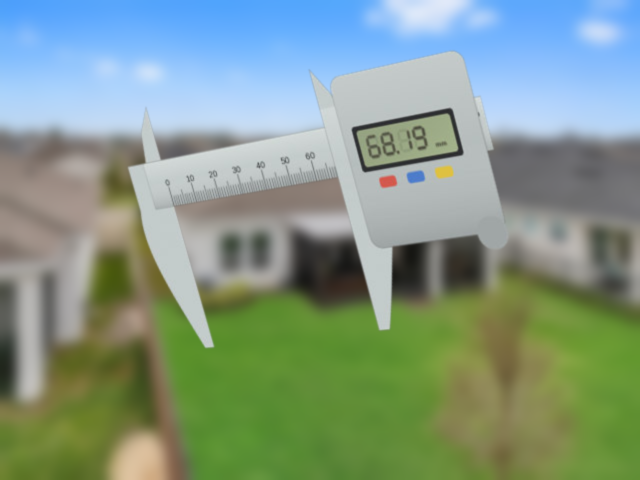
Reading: 68.19,mm
